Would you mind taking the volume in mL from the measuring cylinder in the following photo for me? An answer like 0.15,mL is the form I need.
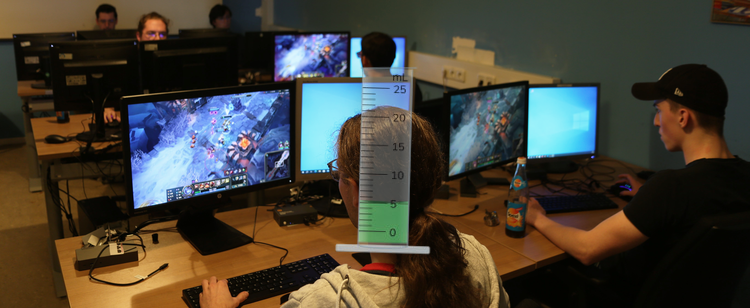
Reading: 5,mL
